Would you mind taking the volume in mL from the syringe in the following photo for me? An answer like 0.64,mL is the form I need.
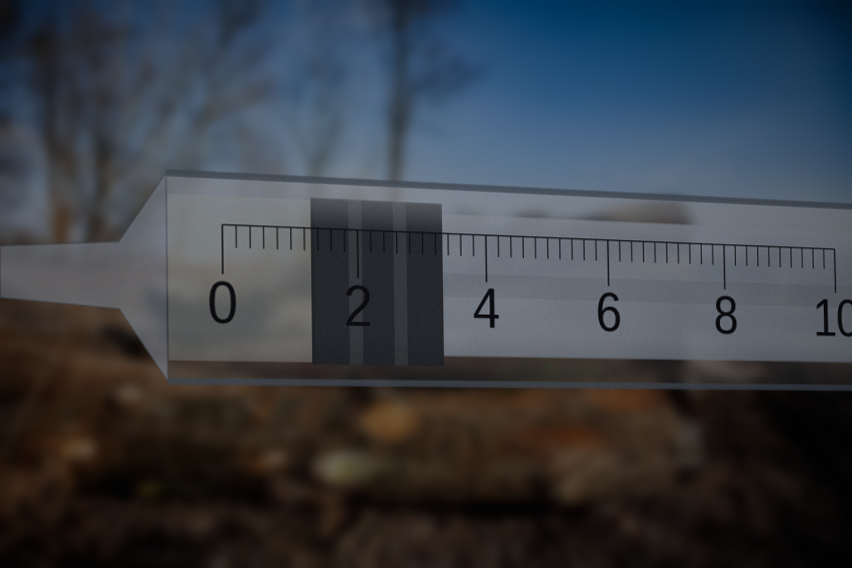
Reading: 1.3,mL
